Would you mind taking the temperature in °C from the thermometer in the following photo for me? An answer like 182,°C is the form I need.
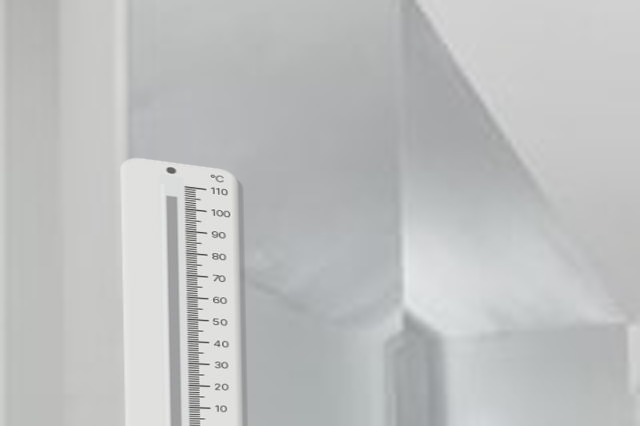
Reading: 105,°C
